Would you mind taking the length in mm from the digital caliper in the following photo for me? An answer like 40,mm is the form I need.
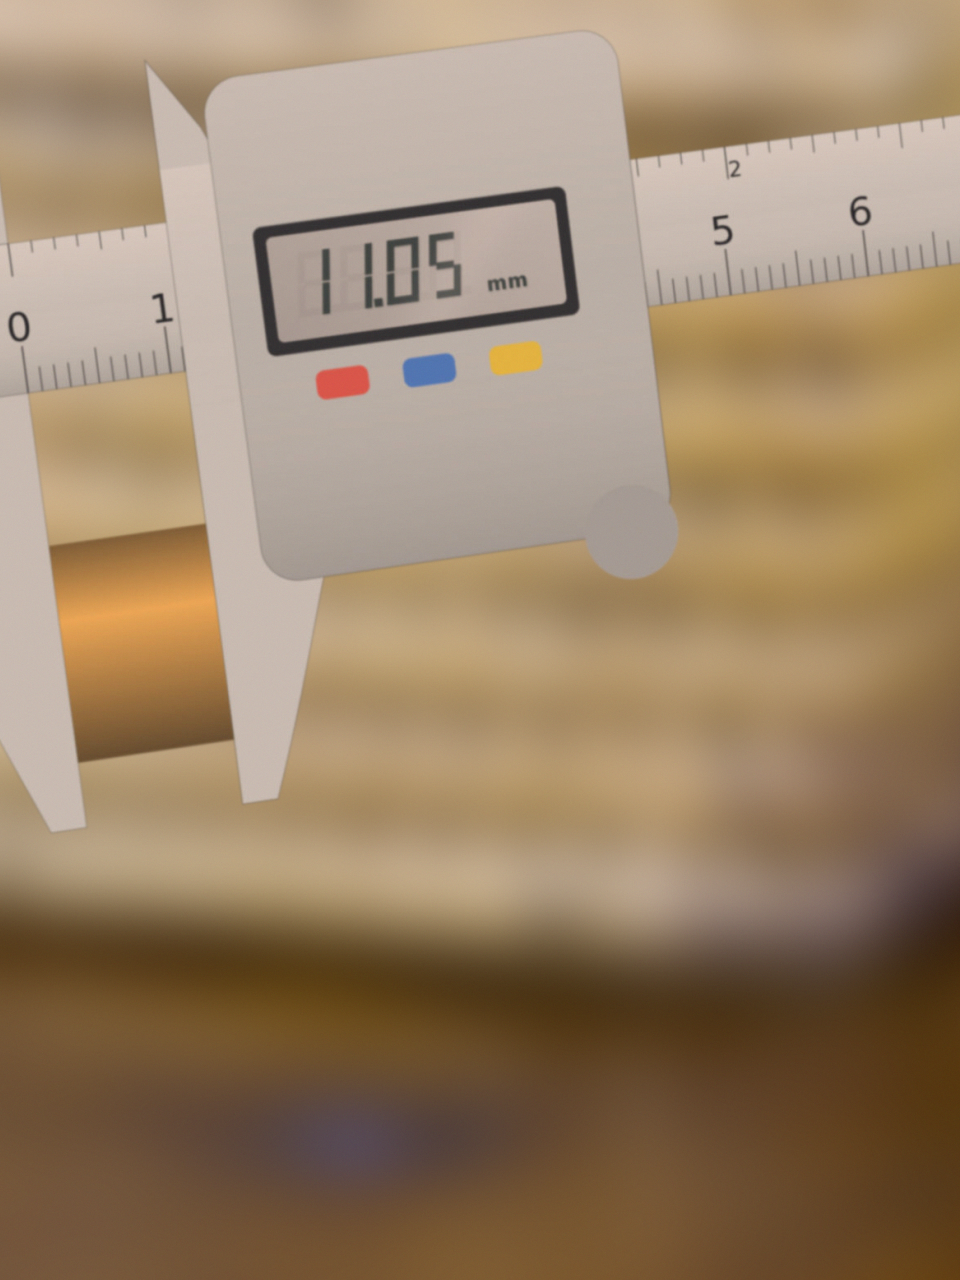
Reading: 11.05,mm
